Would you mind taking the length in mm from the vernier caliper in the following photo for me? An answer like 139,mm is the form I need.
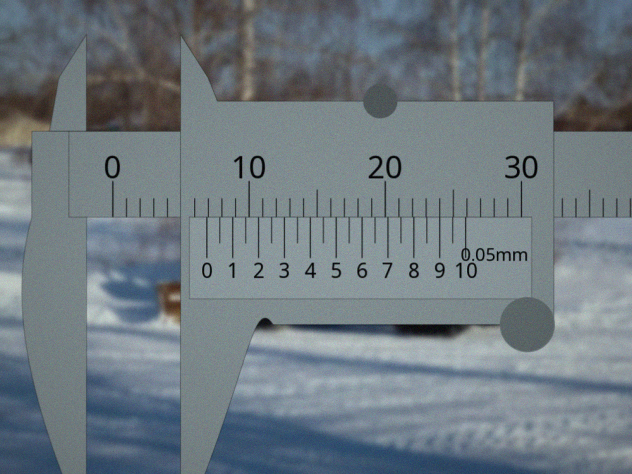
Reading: 6.9,mm
